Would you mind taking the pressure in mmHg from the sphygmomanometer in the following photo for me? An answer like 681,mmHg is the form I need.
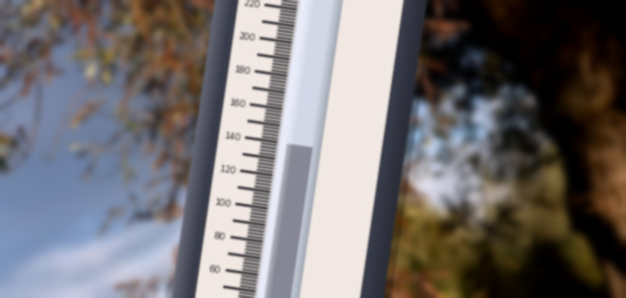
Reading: 140,mmHg
